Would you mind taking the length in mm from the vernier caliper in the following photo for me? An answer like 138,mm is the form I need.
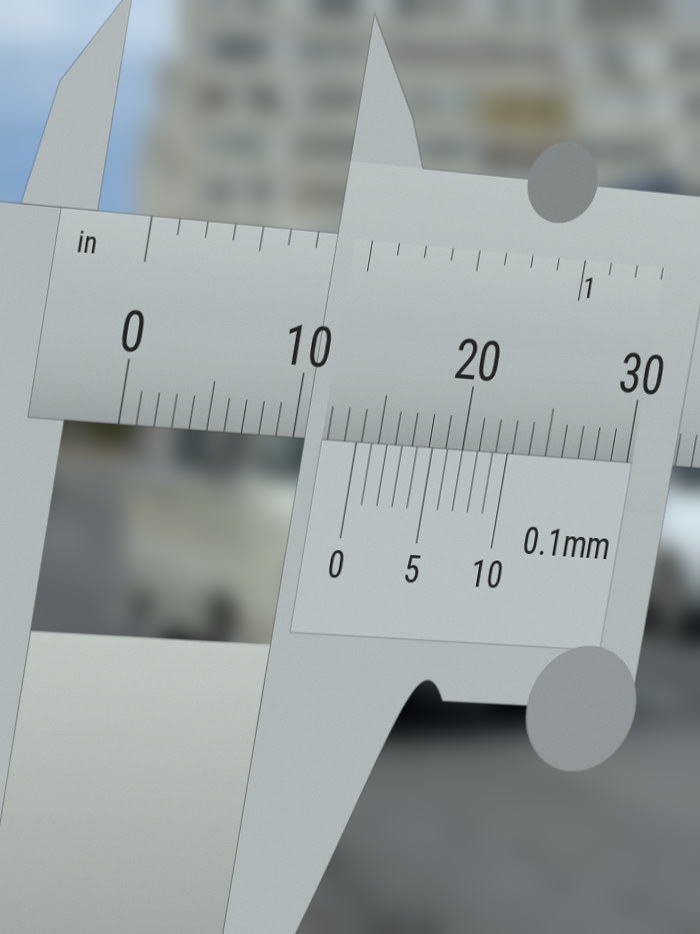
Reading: 13.7,mm
